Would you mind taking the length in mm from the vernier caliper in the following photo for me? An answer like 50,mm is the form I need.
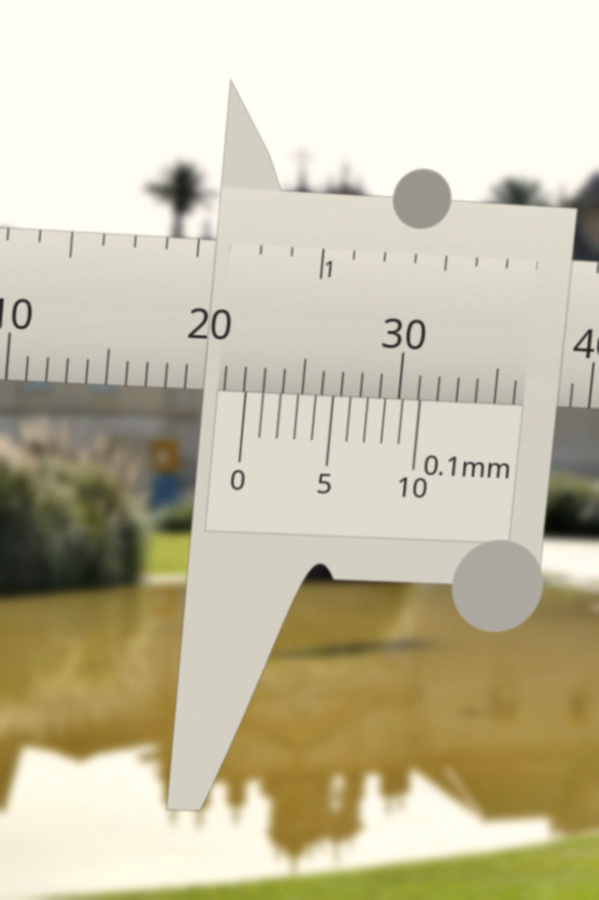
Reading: 22.1,mm
